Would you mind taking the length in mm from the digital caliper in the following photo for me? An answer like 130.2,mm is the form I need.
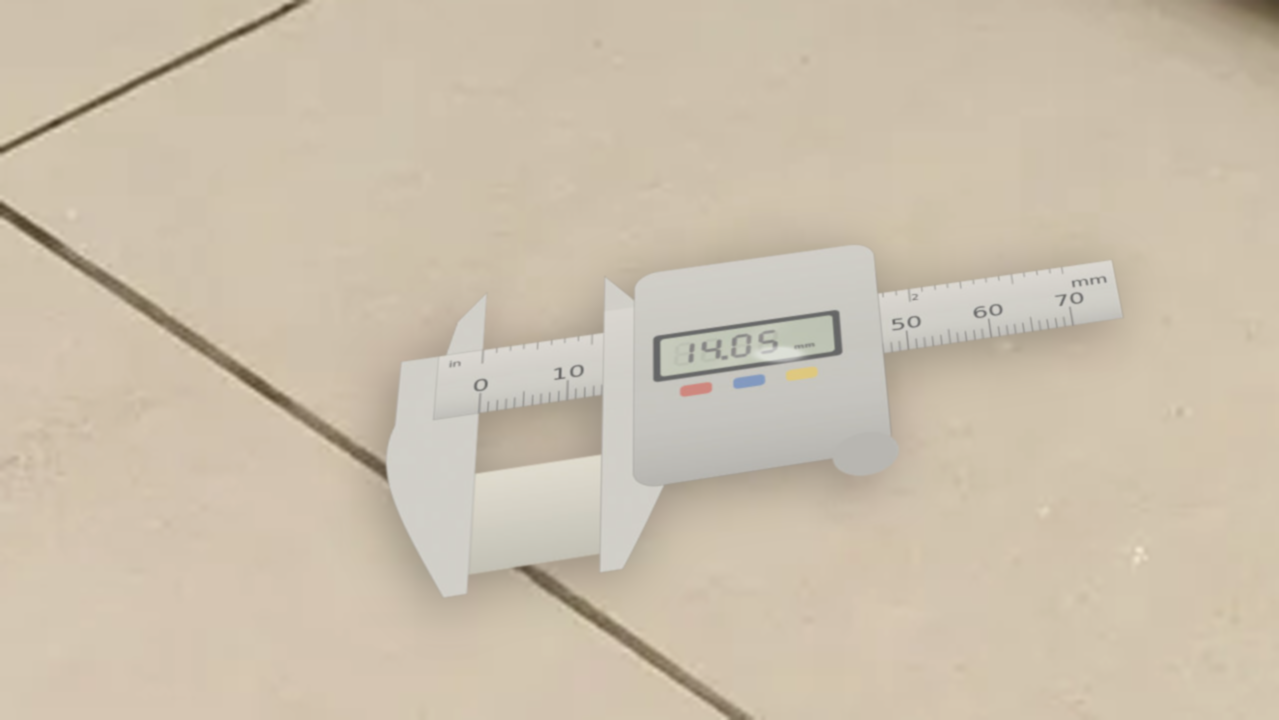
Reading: 14.05,mm
